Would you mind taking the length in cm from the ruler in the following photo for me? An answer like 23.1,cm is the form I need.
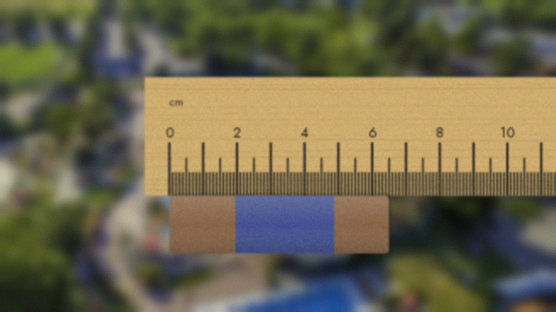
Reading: 6.5,cm
